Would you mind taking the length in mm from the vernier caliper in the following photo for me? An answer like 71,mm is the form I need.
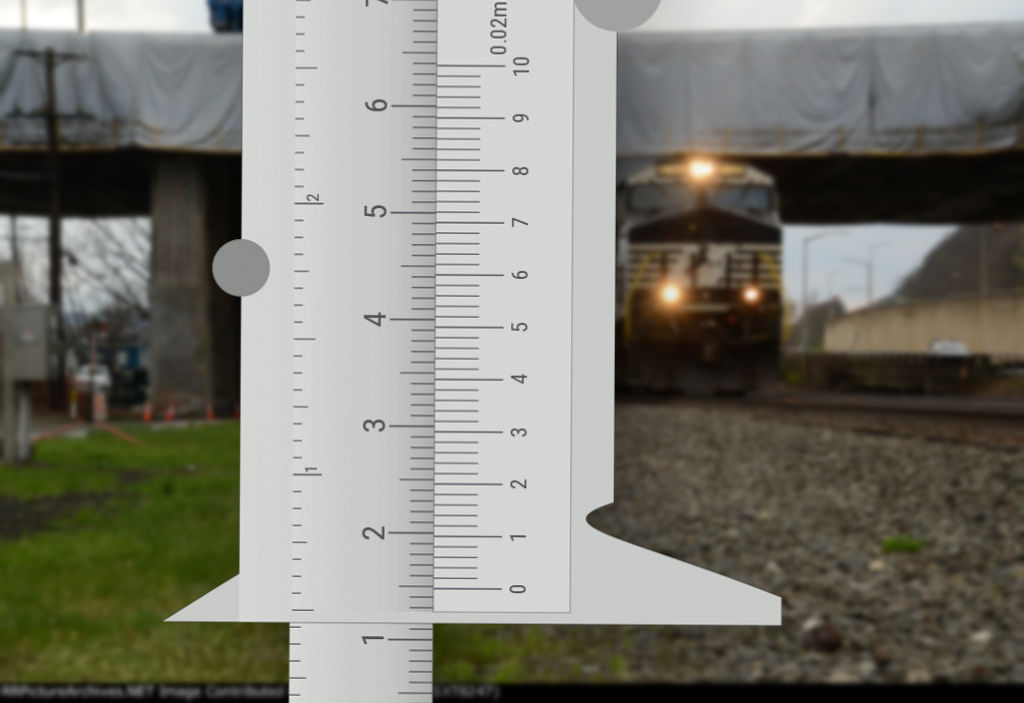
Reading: 14.8,mm
